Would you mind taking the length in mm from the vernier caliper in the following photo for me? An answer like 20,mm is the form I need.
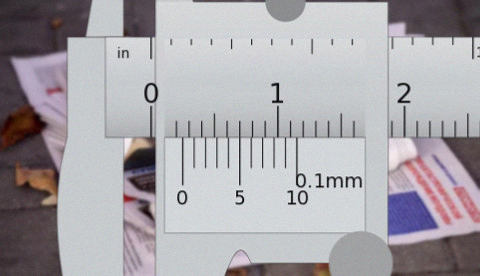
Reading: 2.5,mm
